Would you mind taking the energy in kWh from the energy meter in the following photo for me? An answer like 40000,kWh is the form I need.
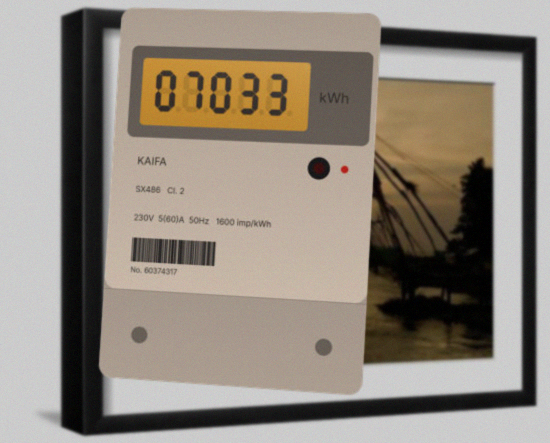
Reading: 7033,kWh
